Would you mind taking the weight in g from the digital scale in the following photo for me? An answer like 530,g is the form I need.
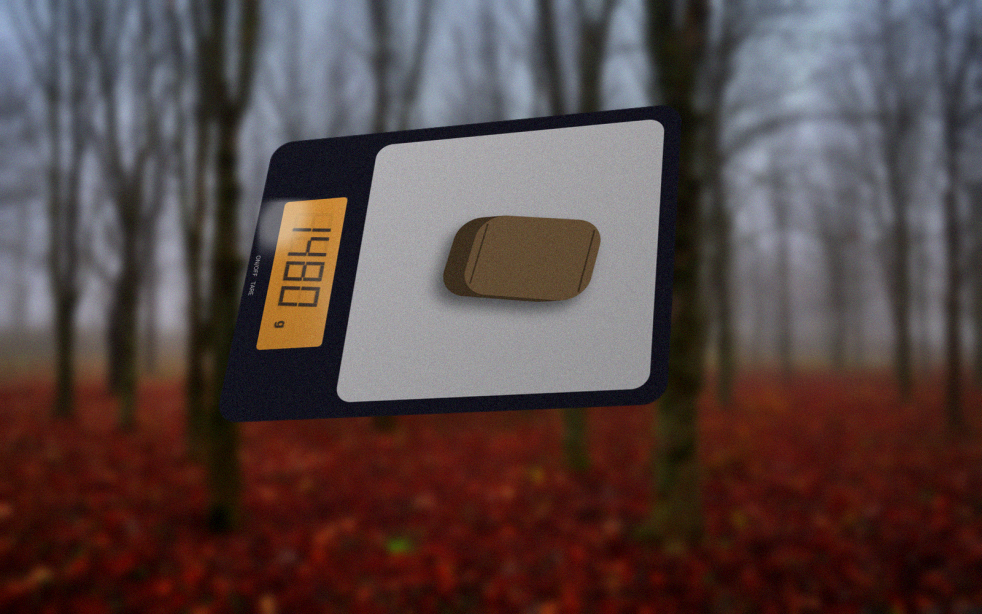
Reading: 1480,g
